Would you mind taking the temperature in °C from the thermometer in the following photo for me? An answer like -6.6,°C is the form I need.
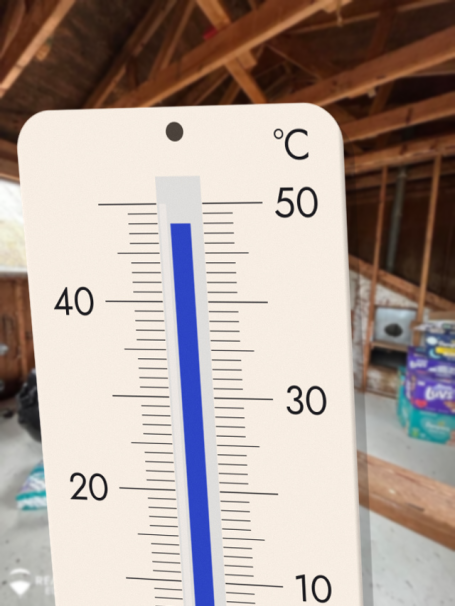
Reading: 48,°C
